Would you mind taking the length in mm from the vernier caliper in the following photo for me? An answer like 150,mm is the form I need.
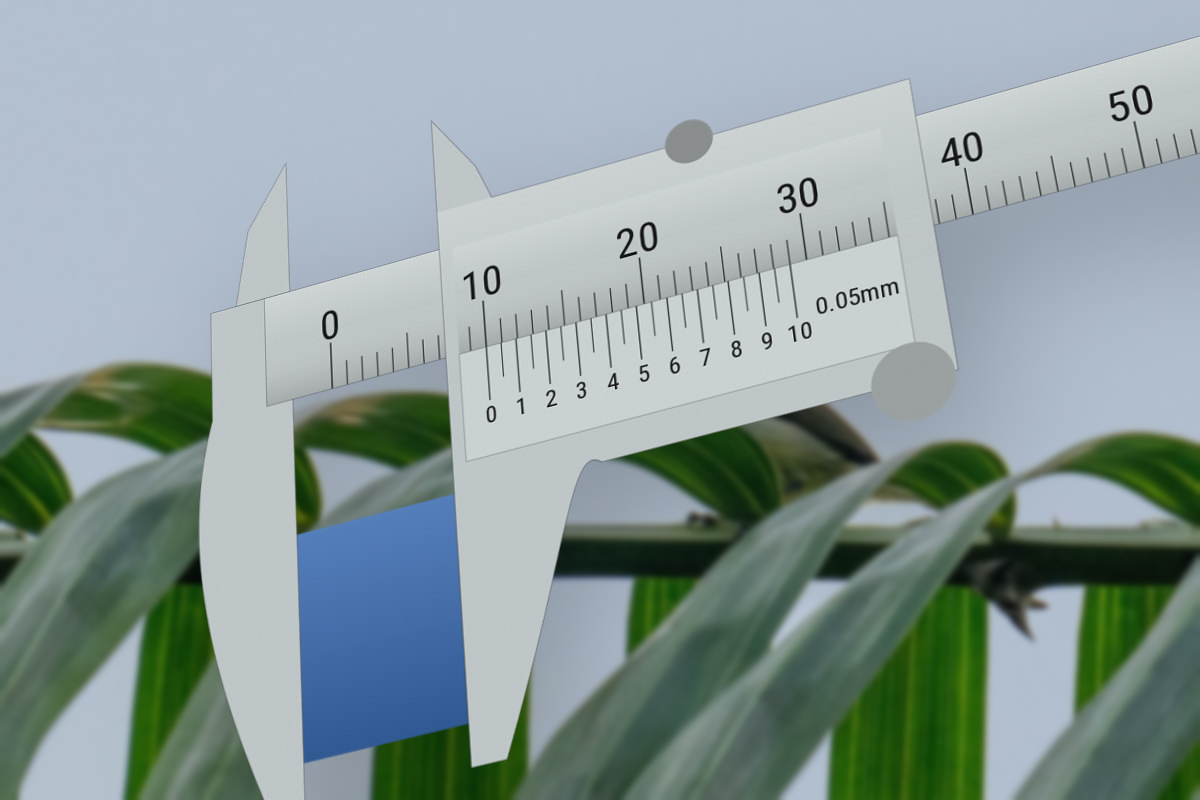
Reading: 10.0,mm
